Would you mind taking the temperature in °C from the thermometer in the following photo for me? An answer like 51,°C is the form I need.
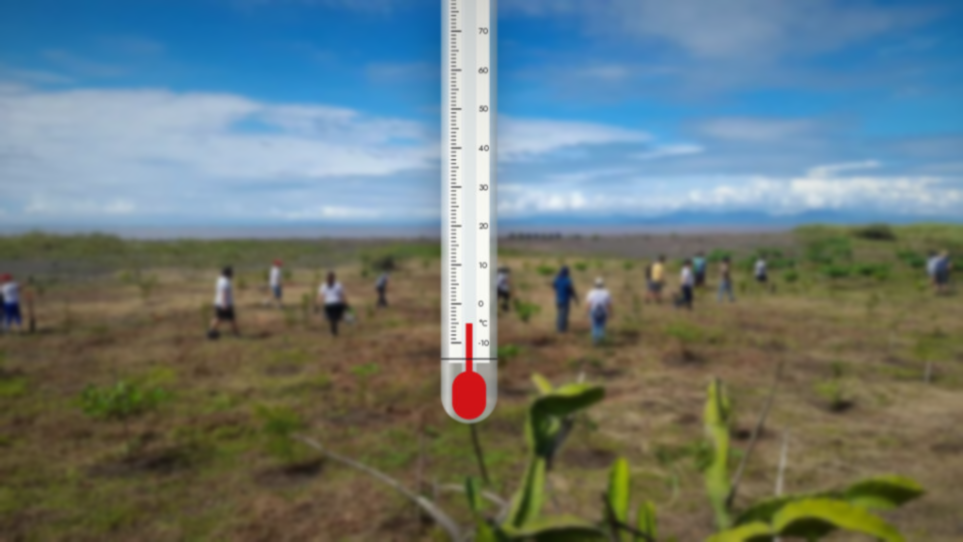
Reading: -5,°C
